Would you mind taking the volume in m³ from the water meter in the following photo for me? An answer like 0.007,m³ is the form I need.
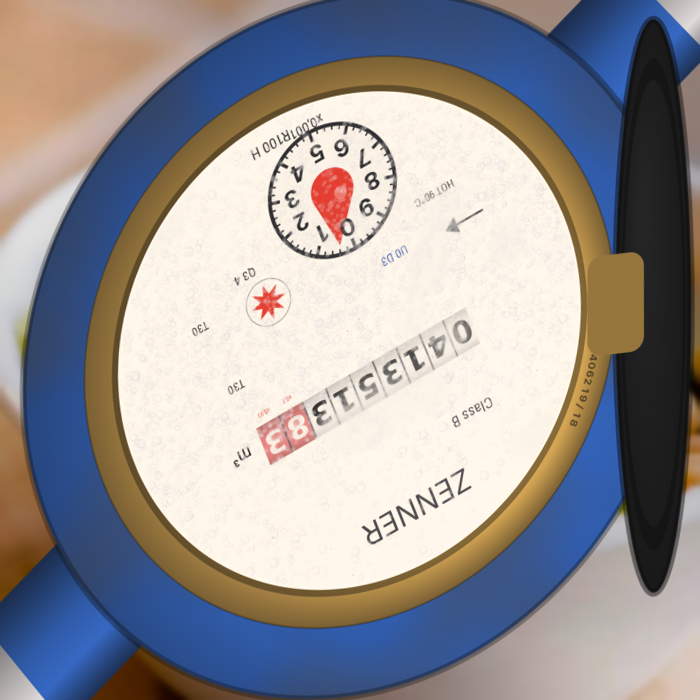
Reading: 413513.830,m³
